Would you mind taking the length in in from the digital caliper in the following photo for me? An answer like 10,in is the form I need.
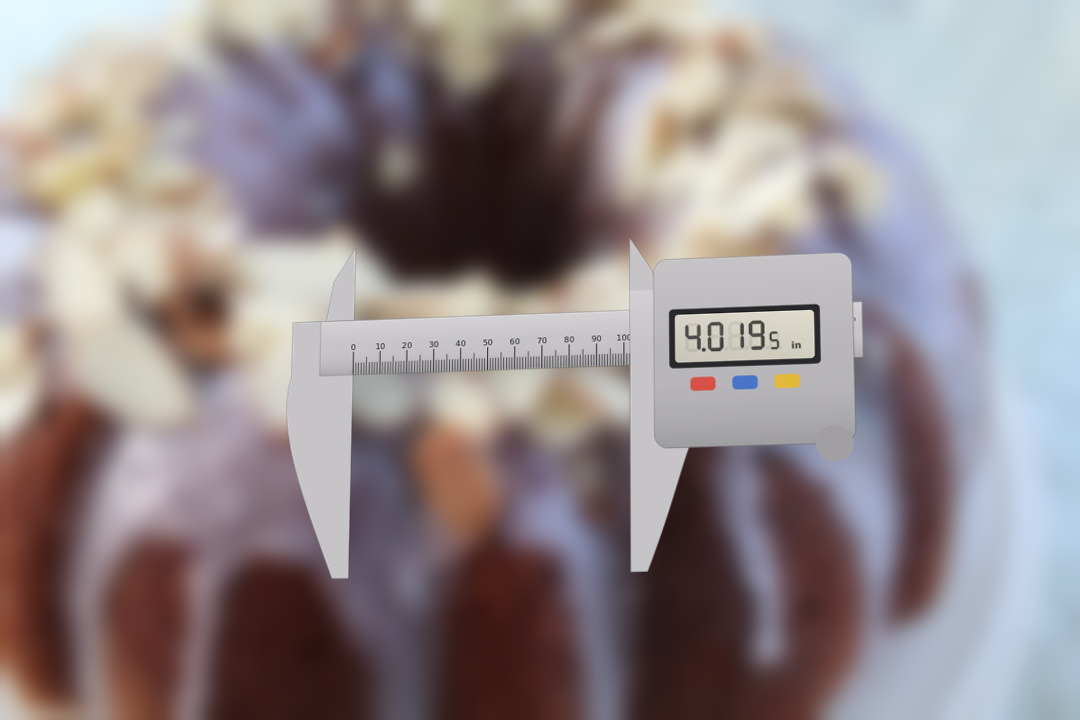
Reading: 4.0195,in
